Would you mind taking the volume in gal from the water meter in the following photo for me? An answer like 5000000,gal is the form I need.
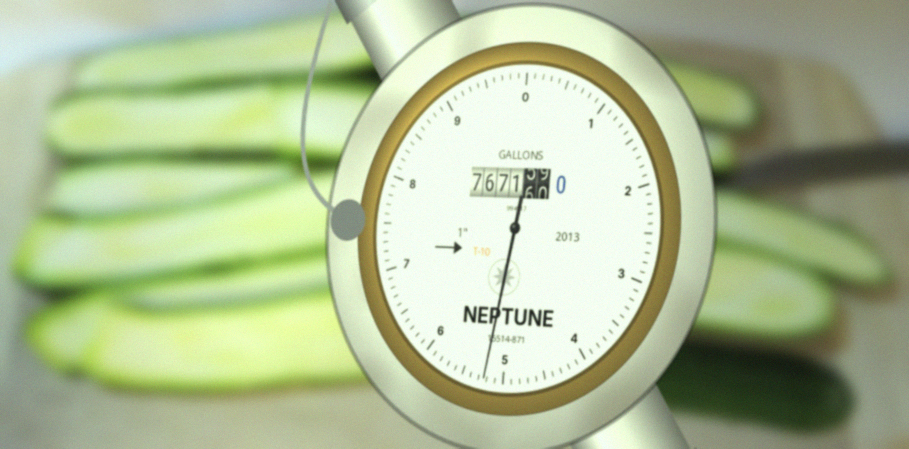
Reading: 7671595.2,gal
